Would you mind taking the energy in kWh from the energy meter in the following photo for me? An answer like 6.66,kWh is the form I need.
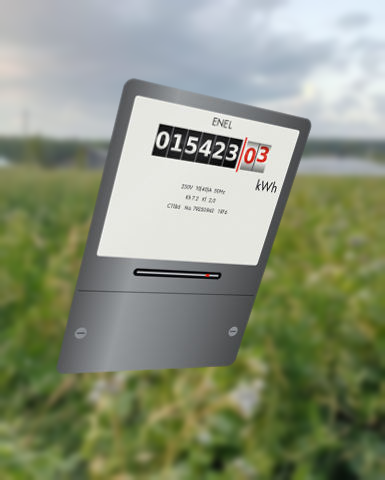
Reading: 15423.03,kWh
